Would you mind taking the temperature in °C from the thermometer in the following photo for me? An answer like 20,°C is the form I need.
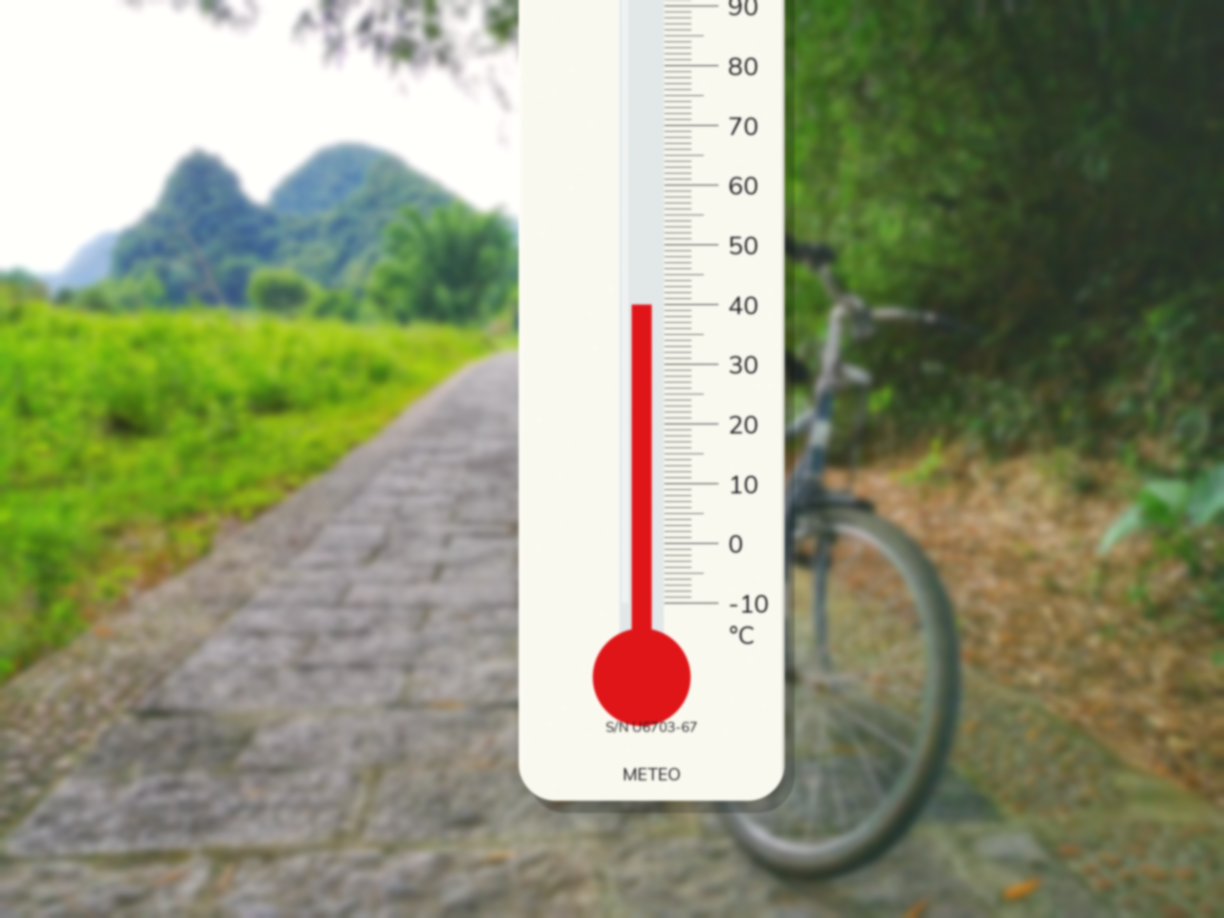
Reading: 40,°C
